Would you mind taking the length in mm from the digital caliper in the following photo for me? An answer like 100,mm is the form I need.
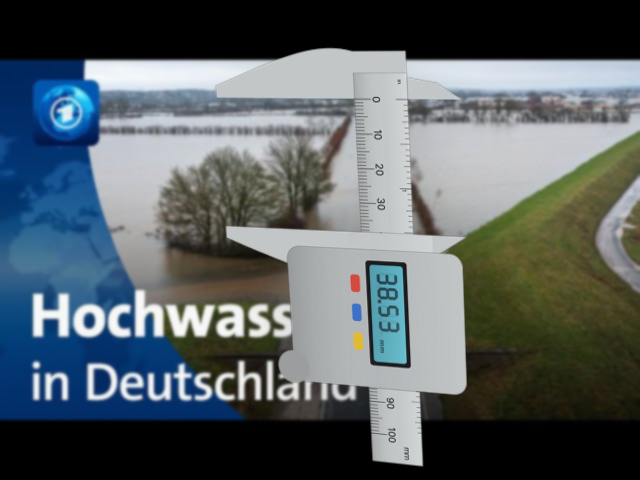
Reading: 38.53,mm
